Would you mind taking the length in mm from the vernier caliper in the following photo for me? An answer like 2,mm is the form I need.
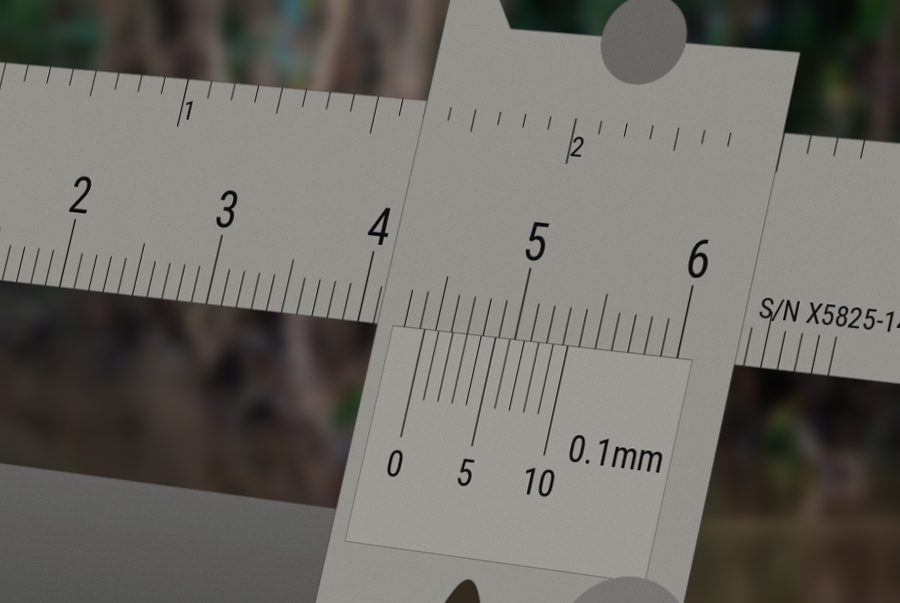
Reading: 44.3,mm
